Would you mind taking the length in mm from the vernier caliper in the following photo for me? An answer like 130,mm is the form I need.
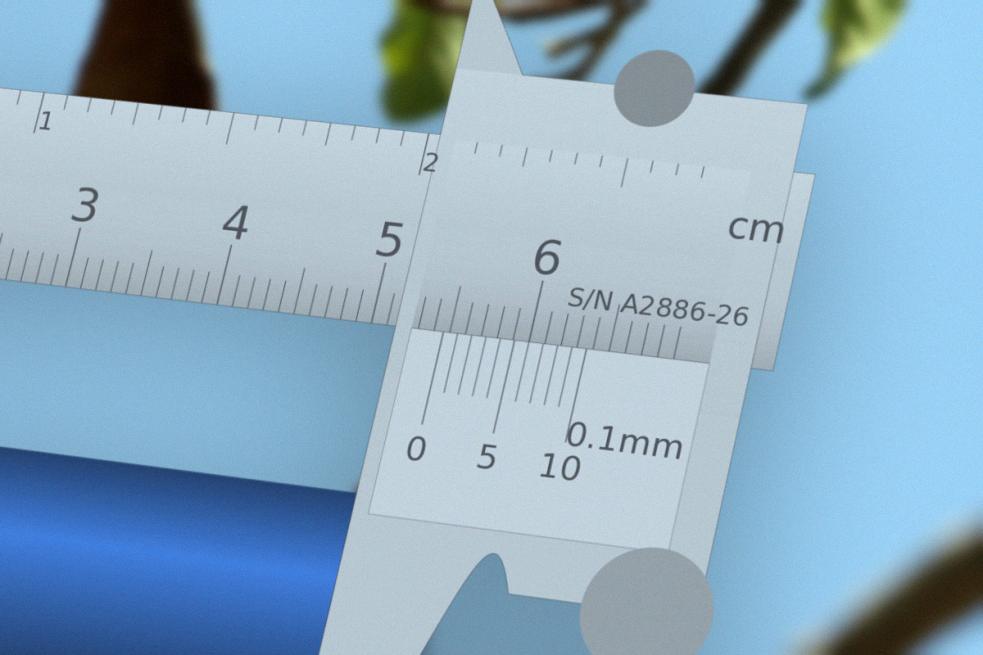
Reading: 54.6,mm
